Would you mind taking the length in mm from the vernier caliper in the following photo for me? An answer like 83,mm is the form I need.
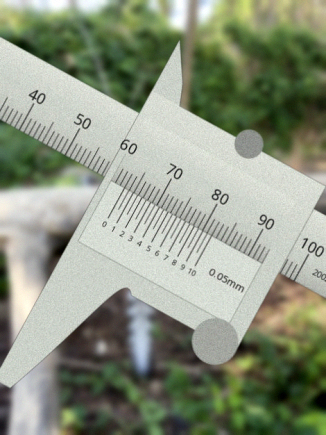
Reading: 63.0,mm
